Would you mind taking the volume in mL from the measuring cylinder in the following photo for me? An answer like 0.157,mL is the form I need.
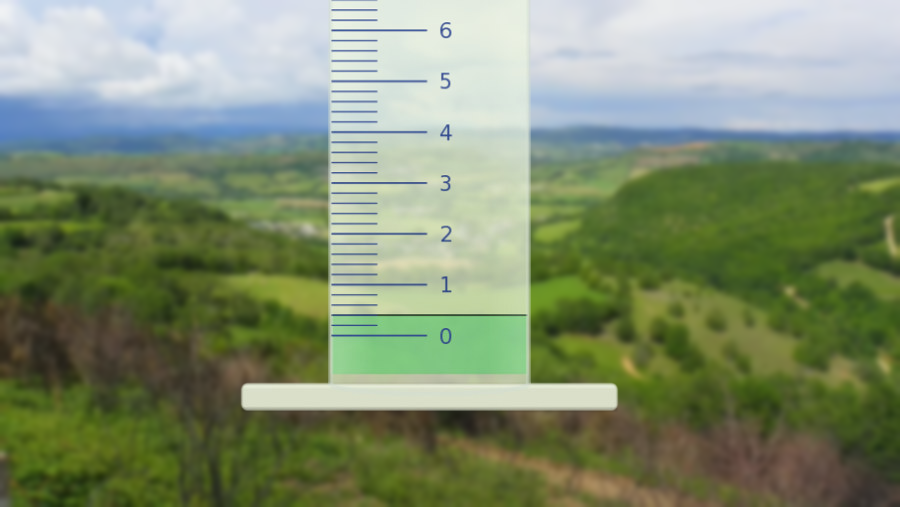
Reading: 0.4,mL
